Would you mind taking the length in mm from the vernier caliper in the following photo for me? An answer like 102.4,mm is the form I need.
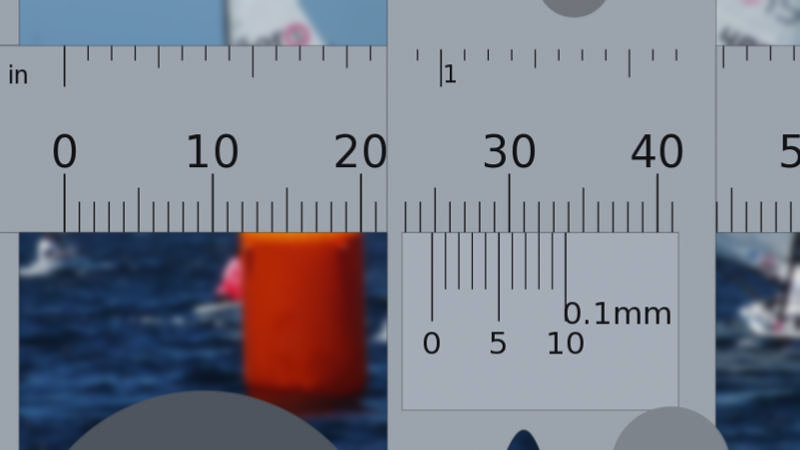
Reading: 24.8,mm
